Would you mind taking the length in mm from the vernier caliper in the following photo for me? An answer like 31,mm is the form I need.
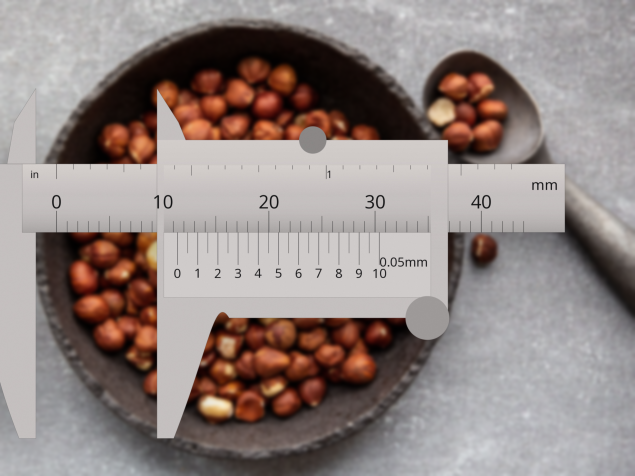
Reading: 11.4,mm
